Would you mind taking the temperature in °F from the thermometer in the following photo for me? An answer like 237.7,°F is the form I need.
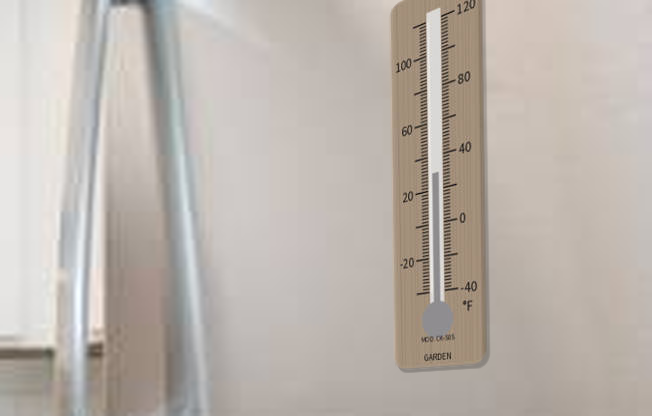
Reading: 30,°F
